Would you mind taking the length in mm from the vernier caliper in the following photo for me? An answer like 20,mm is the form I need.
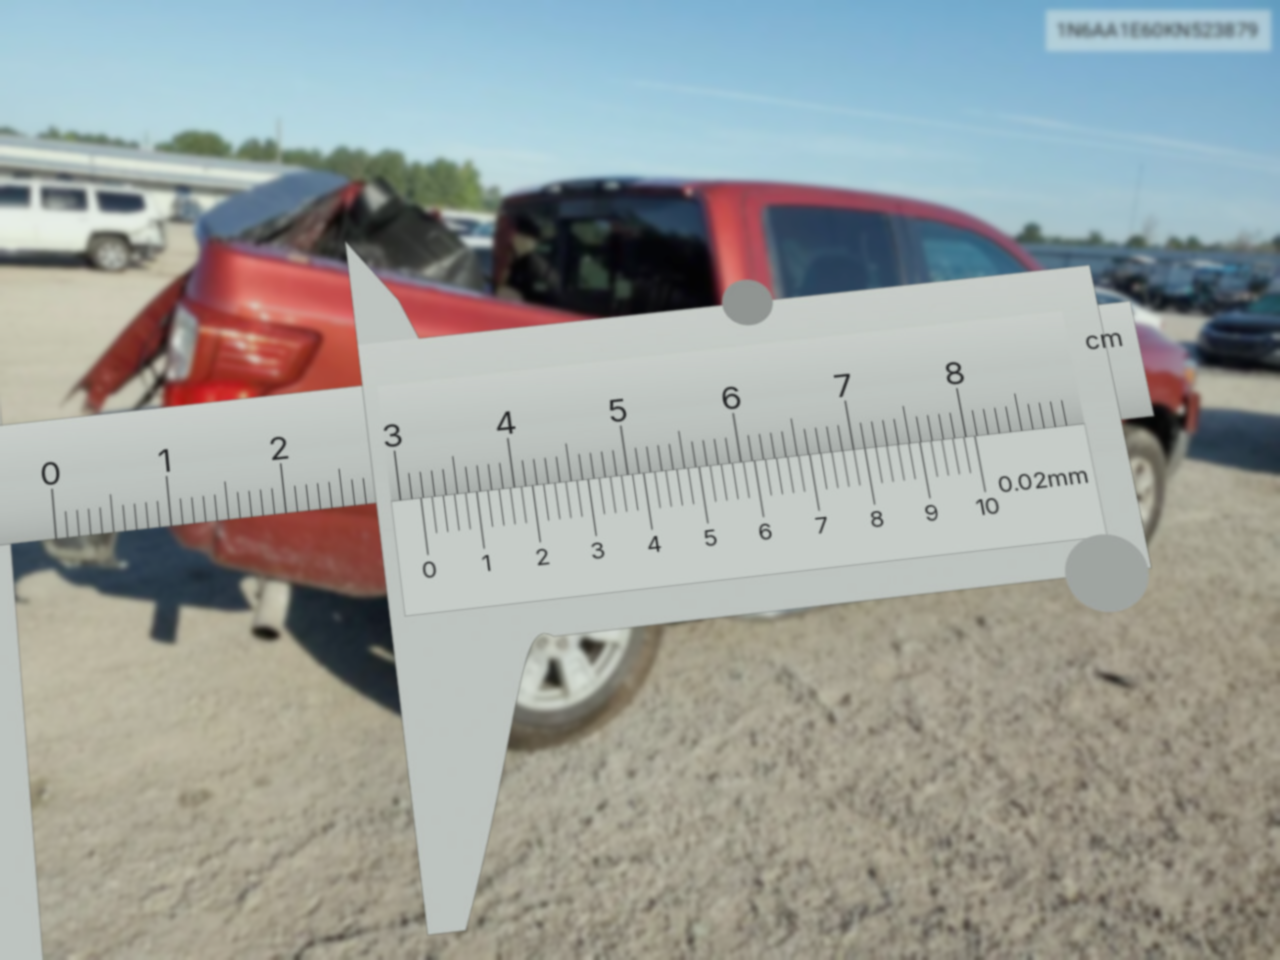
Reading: 31.8,mm
